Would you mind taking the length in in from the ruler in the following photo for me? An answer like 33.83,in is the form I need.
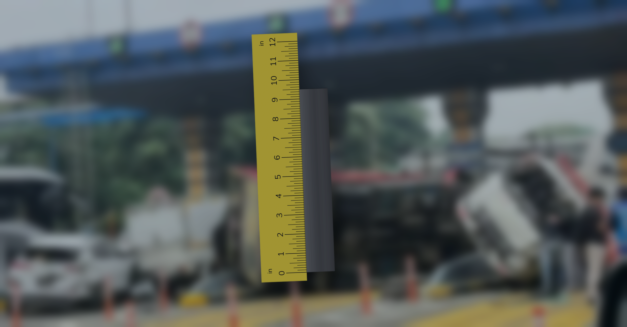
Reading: 9.5,in
